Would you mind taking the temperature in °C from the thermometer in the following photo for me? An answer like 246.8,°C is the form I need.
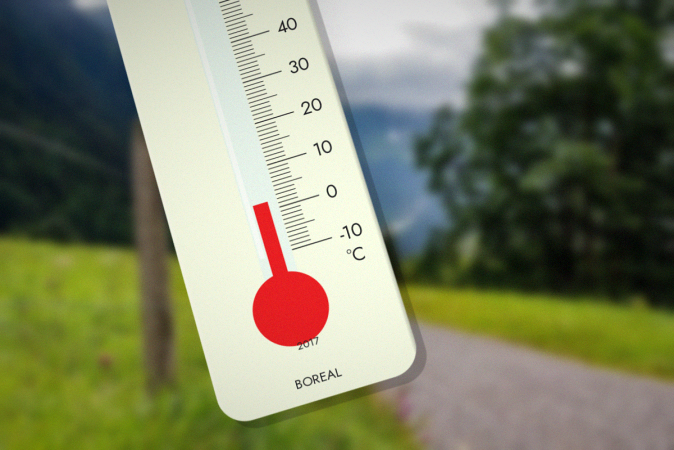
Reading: 2,°C
